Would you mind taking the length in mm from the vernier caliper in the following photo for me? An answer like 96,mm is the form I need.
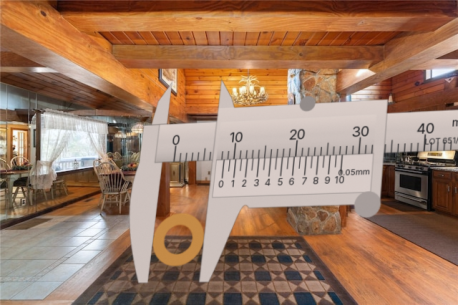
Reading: 8.4,mm
